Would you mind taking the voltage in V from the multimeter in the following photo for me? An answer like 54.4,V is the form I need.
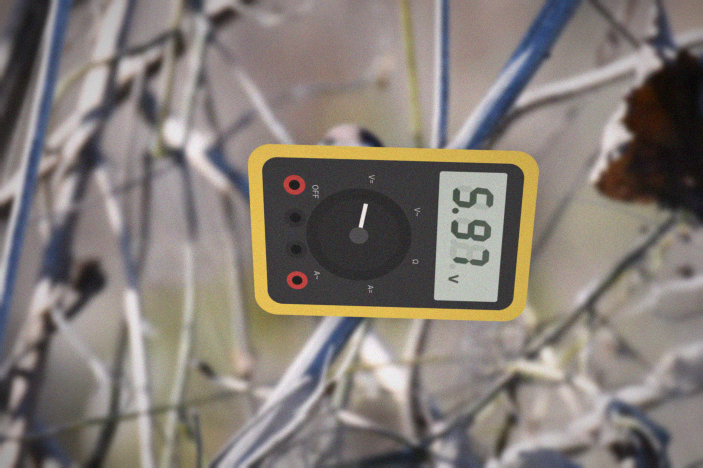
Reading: 5.97,V
